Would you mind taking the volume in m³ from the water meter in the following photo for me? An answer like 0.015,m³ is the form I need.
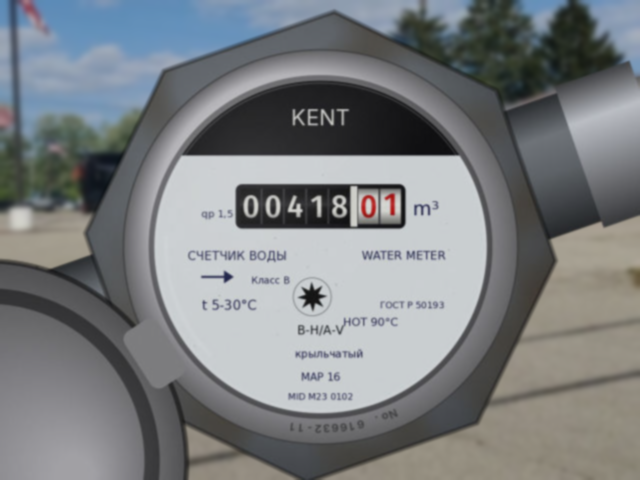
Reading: 418.01,m³
